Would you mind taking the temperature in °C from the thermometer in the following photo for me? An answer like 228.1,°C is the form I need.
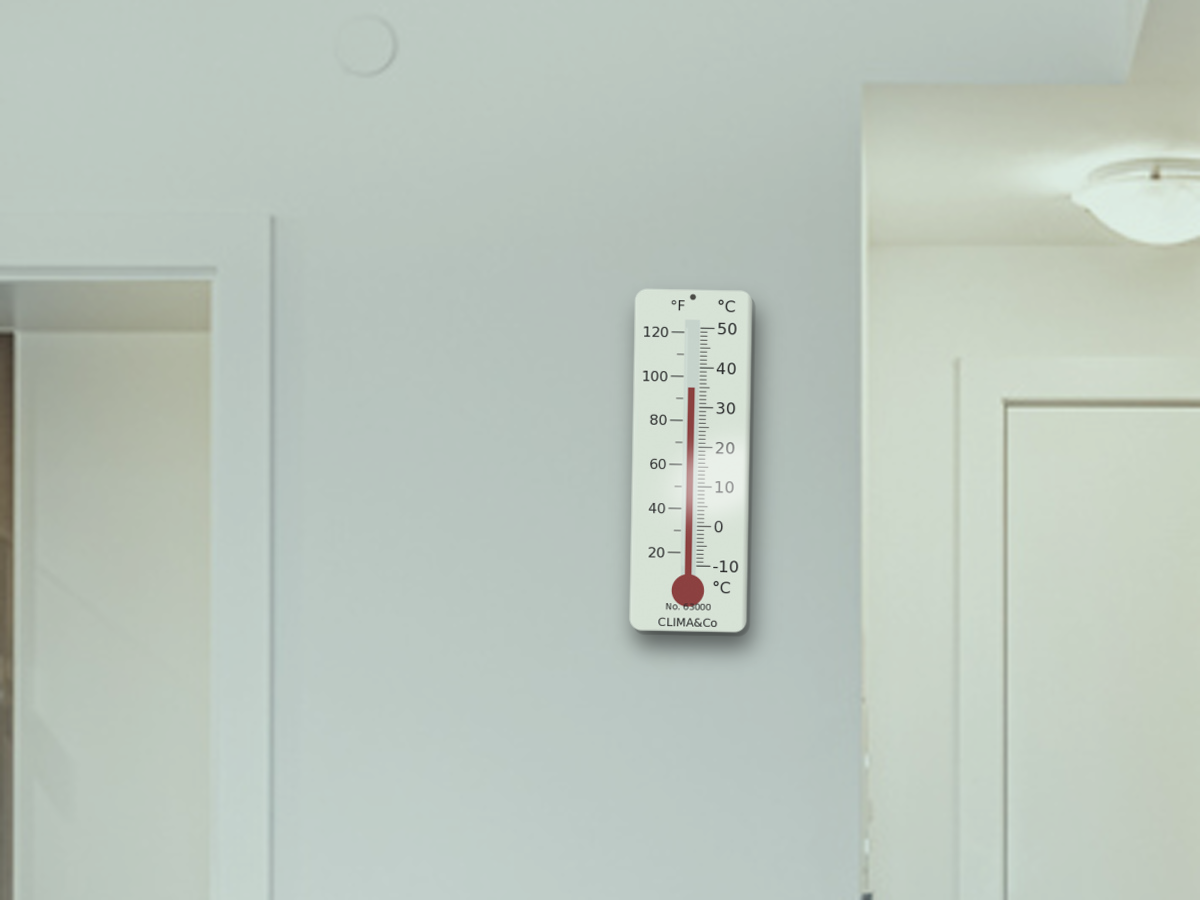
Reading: 35,°C
